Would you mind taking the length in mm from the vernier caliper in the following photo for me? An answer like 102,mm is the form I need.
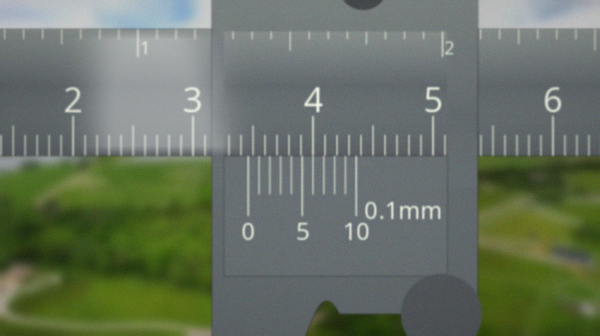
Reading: 34.6,mm
